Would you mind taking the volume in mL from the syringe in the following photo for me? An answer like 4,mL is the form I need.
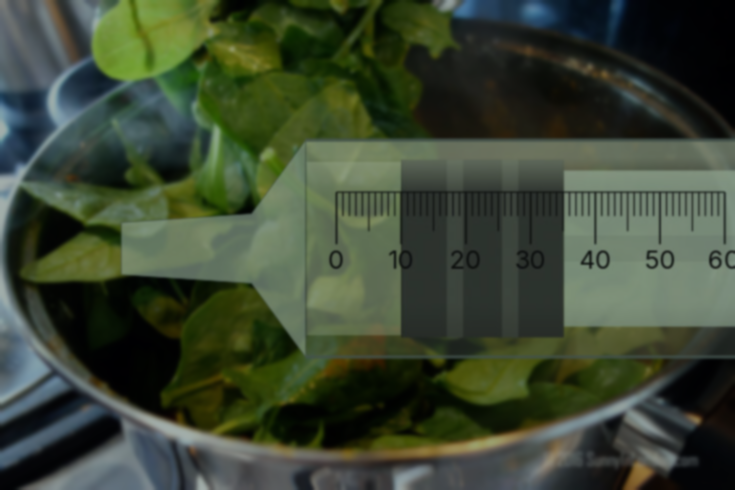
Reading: 10,mL
